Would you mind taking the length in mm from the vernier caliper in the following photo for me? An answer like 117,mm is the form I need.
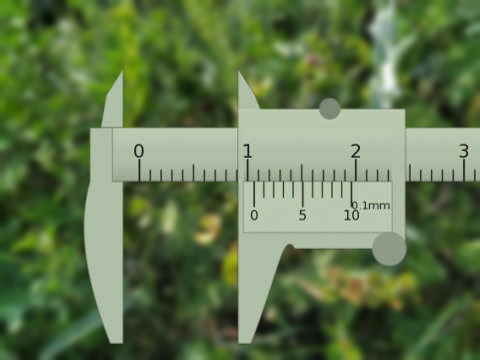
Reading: 10.6,mm
